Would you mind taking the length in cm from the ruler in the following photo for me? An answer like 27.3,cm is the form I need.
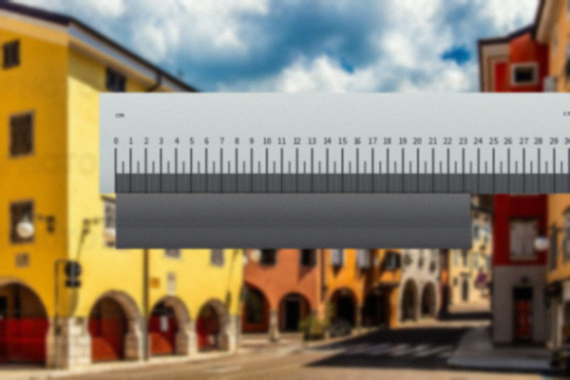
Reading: 23.5,cm
